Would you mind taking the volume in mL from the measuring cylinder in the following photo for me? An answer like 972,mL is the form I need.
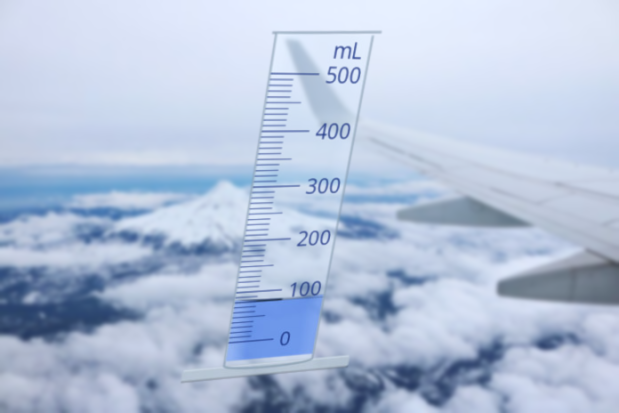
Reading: 80,mL
